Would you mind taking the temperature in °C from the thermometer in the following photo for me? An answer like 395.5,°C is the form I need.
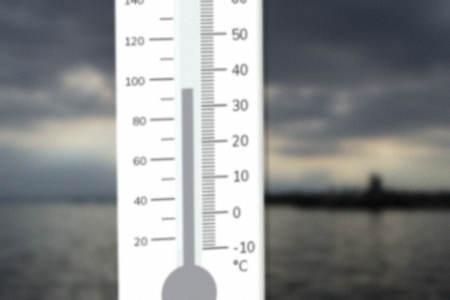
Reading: 35,°C
